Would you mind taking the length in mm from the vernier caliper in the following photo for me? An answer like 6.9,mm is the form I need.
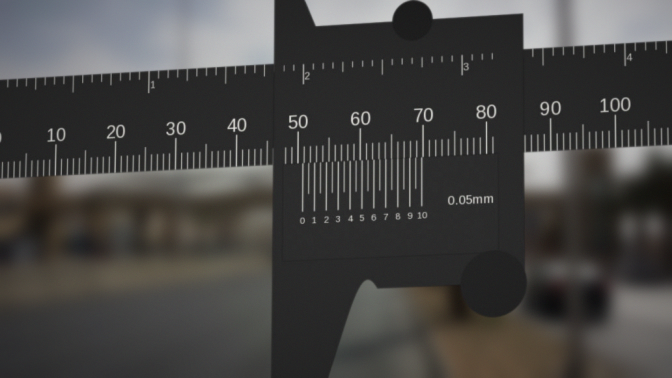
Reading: 50.8,mm
